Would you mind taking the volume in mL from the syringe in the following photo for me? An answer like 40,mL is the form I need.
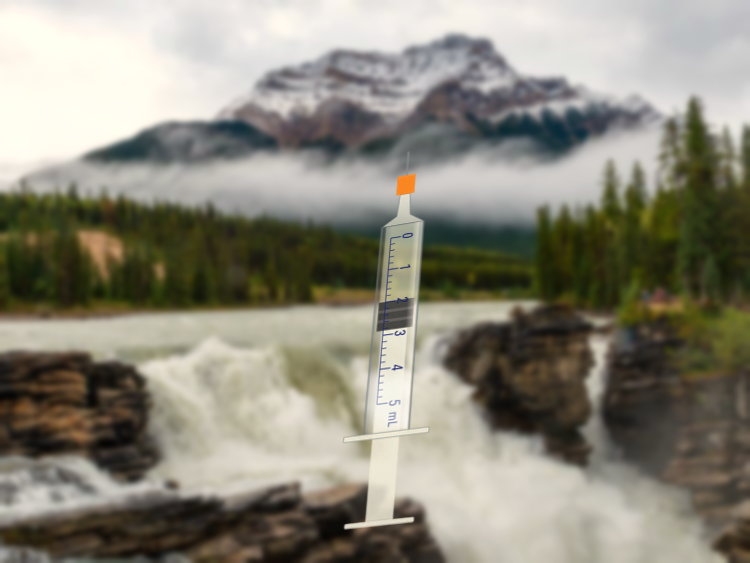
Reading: 2,mL
